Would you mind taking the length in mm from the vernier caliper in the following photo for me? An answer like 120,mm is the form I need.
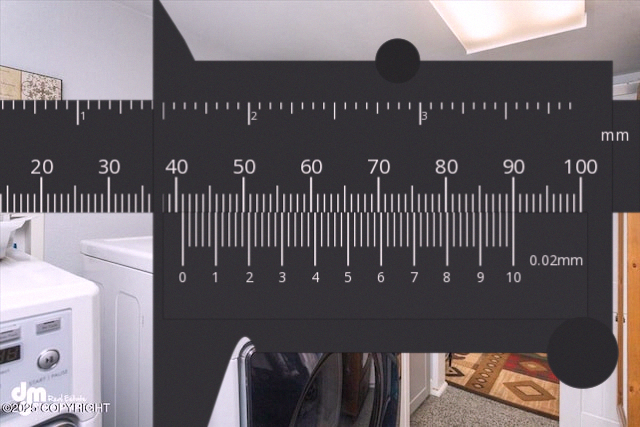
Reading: 41.0,mm
